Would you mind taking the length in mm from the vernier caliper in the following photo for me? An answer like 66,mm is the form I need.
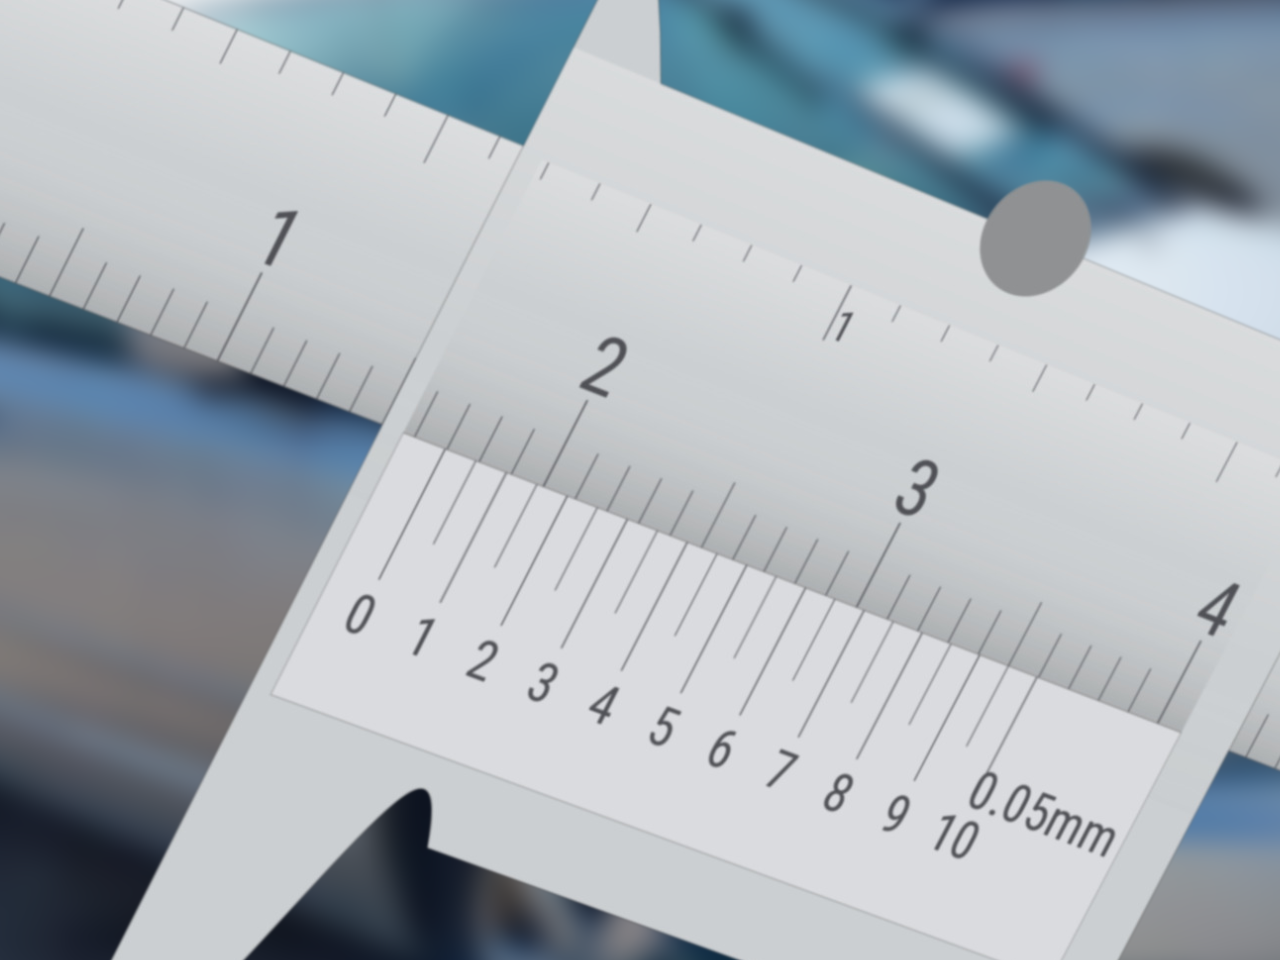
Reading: 16.95,mm
